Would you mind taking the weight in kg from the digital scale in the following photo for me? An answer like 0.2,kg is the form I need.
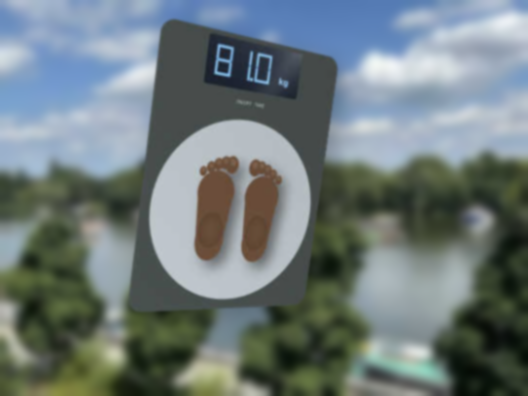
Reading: 81.0,kg
